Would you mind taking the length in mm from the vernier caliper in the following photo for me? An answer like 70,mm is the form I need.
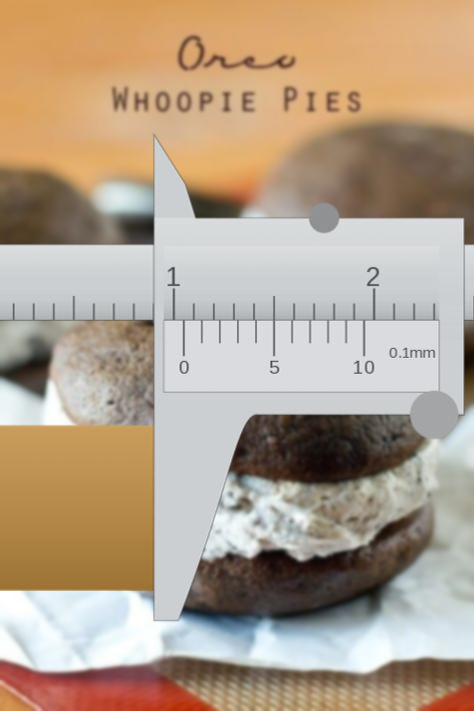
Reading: 10.5,mm
